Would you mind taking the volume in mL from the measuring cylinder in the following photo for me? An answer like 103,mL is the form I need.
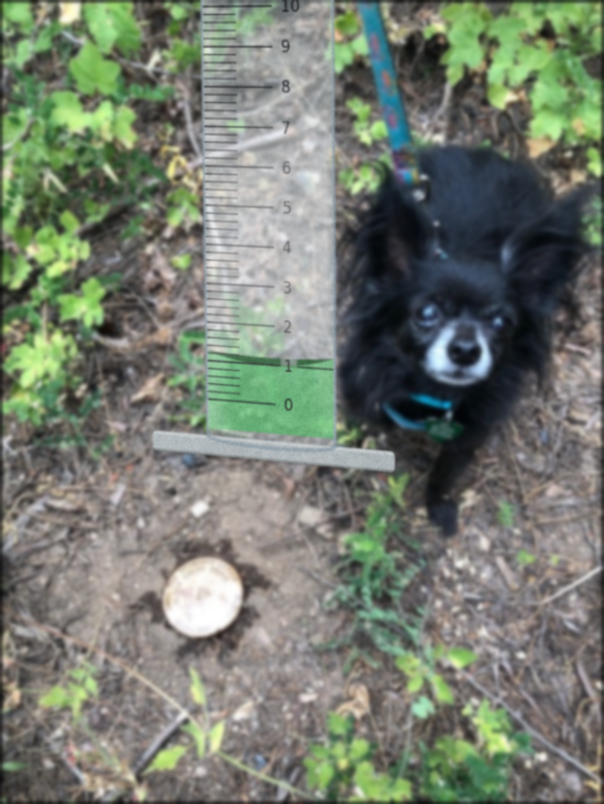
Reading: 1,mL
